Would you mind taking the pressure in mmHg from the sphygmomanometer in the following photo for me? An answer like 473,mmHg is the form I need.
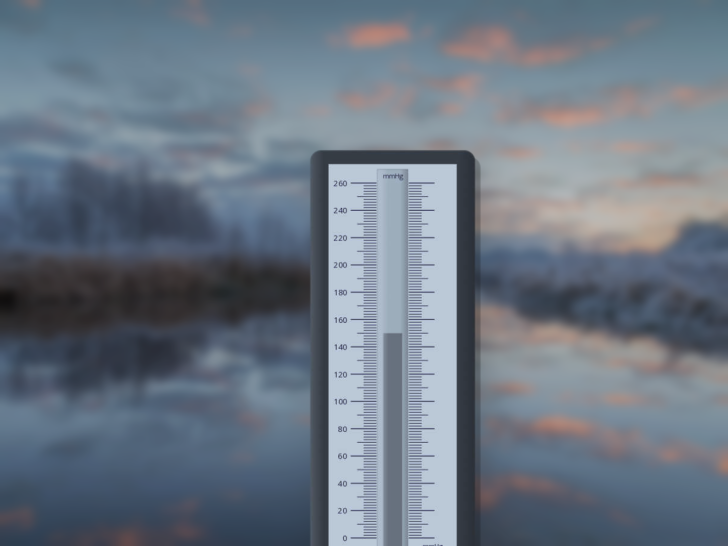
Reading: 150,mmHg
